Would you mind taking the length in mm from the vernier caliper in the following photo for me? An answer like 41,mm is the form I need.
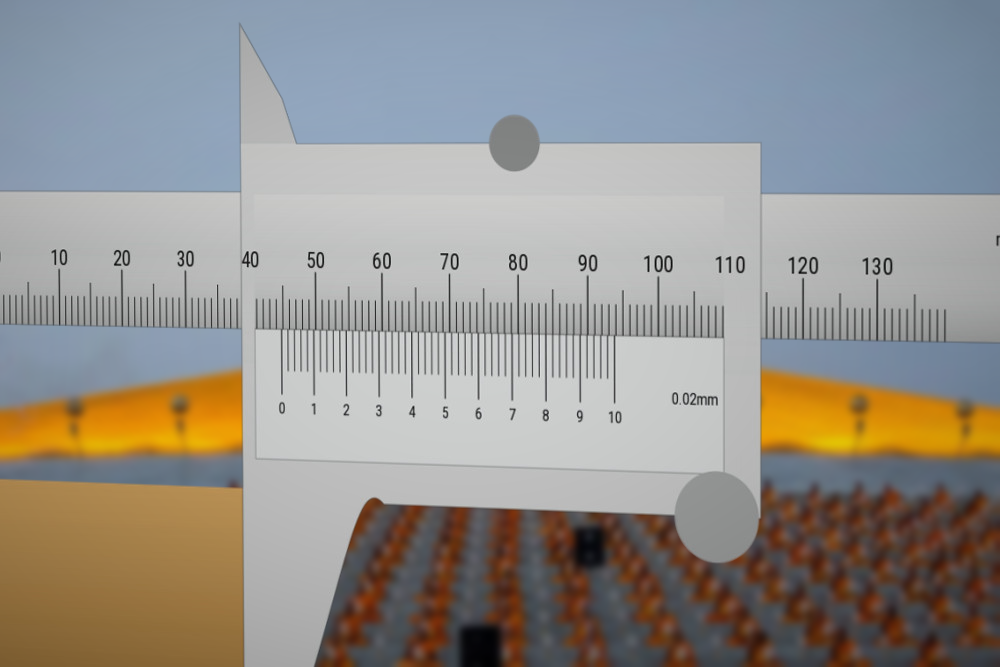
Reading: 44.8,mm
